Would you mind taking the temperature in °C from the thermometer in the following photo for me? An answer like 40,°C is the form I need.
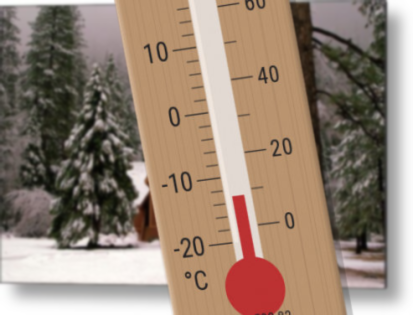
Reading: -13,°C
